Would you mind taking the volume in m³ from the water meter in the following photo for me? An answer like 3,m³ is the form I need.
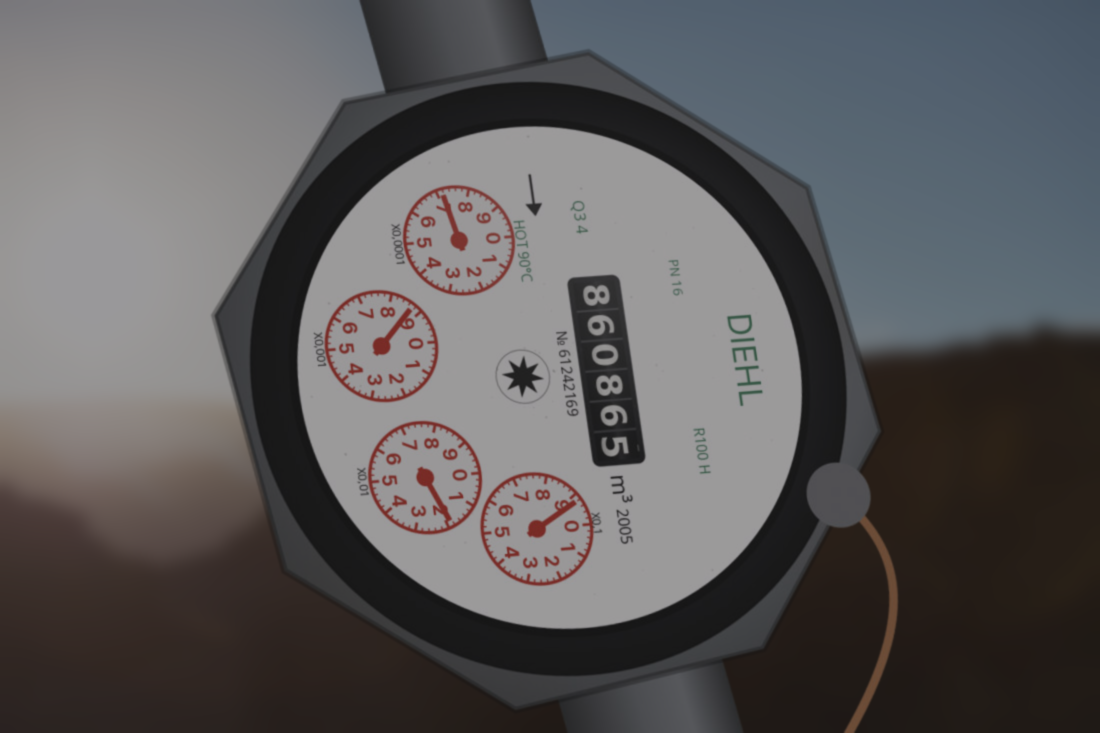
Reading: 860864.9187,m³
